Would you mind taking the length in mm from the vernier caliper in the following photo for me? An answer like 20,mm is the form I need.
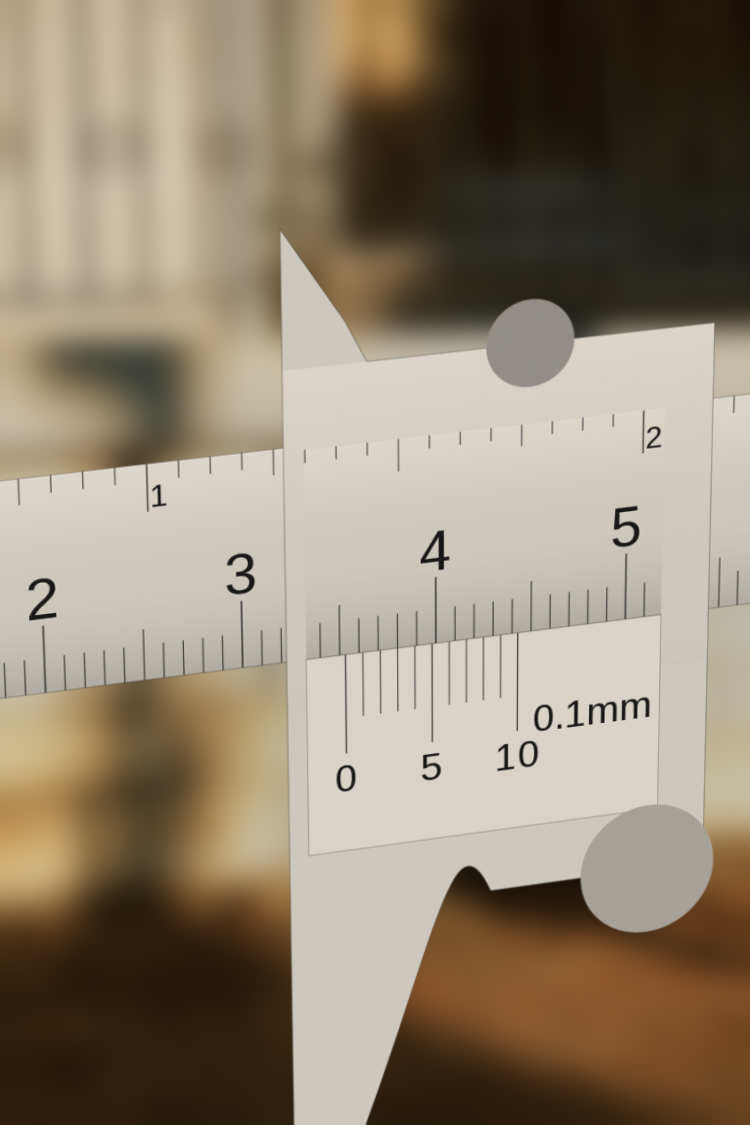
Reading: 35.3,mm
